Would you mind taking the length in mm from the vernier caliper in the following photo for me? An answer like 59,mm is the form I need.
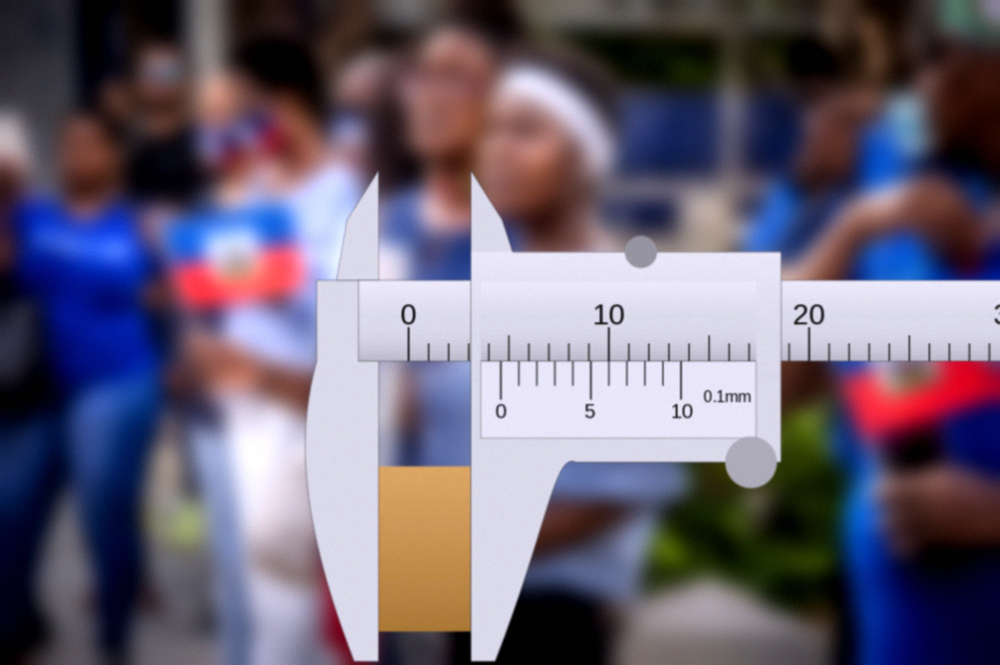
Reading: 4.6,mm
